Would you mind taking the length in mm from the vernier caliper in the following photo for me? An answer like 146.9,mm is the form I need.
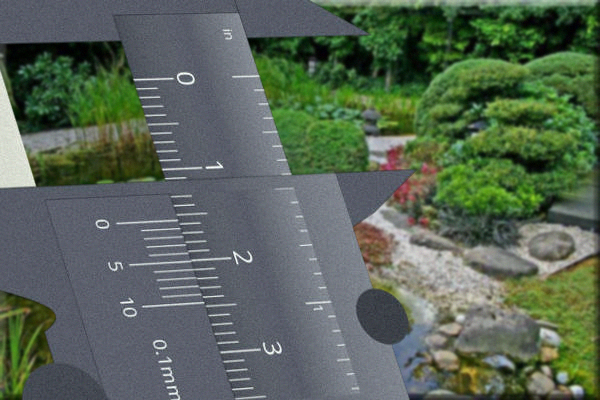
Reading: 15.6,mm
